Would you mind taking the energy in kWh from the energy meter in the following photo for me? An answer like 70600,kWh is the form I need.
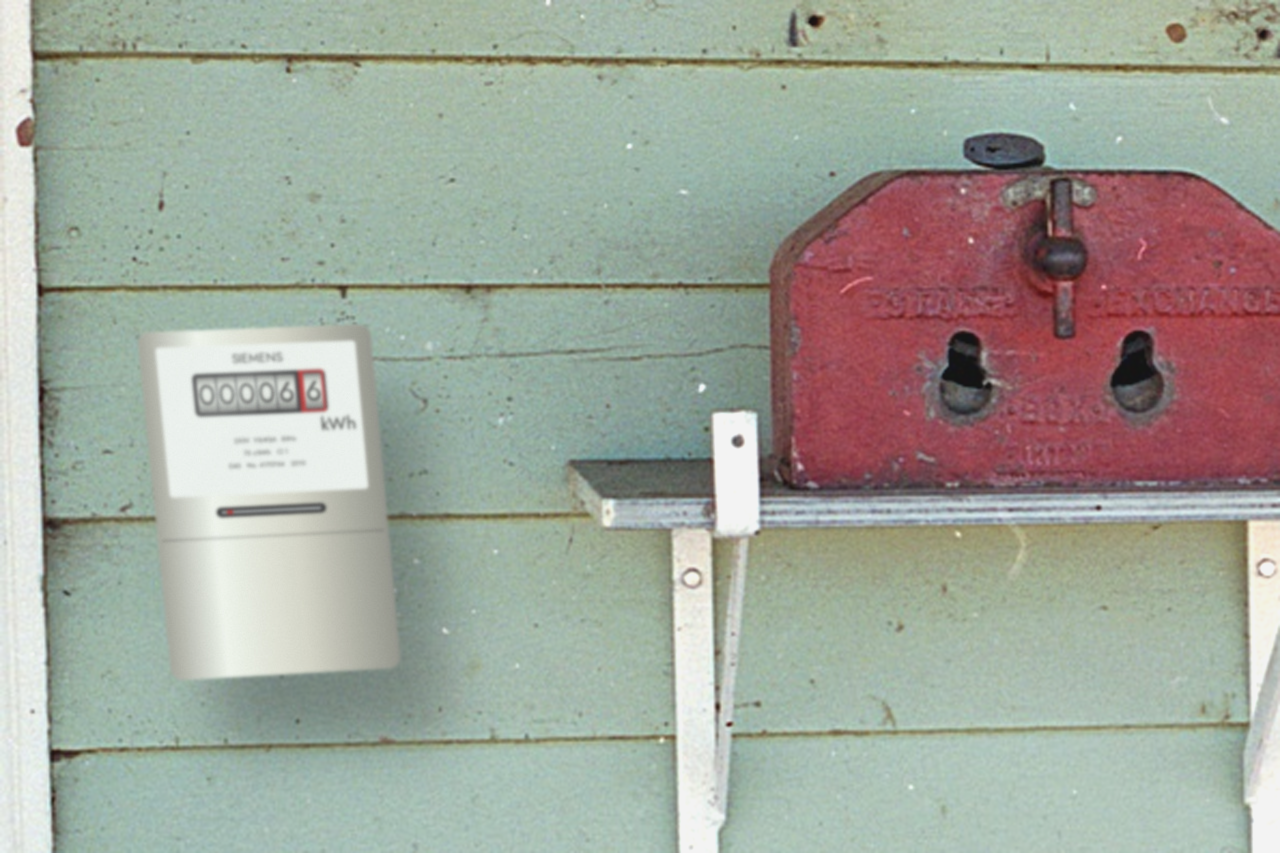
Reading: 6.6,kWh
